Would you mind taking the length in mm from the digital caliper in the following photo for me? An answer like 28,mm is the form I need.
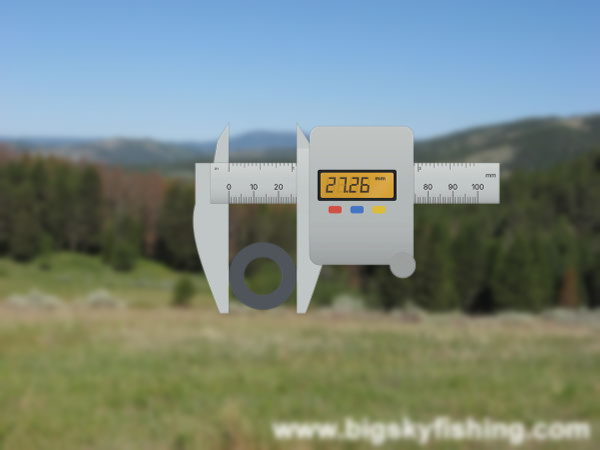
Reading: 27.26,mm
